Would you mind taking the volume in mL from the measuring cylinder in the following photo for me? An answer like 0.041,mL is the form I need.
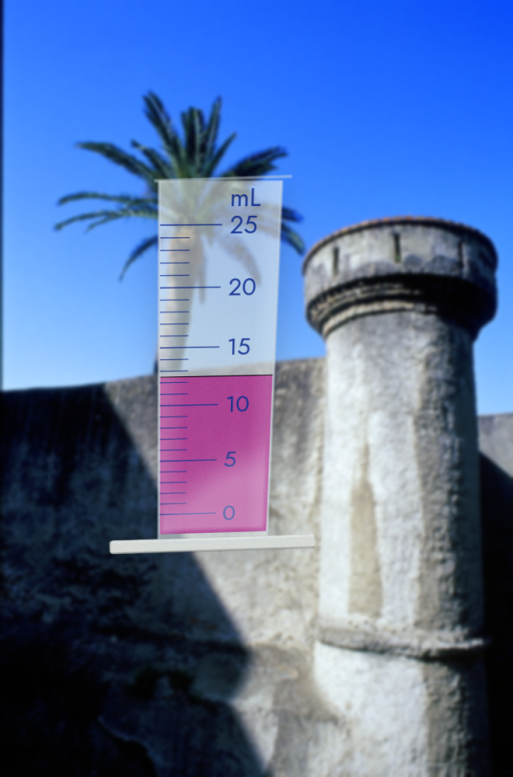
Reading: 12.5,mL
